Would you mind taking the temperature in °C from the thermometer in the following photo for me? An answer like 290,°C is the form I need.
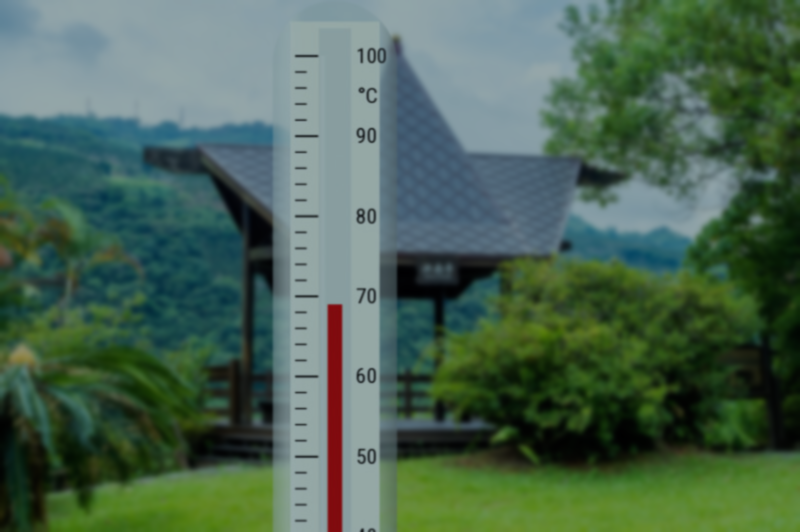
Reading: 69,°C
